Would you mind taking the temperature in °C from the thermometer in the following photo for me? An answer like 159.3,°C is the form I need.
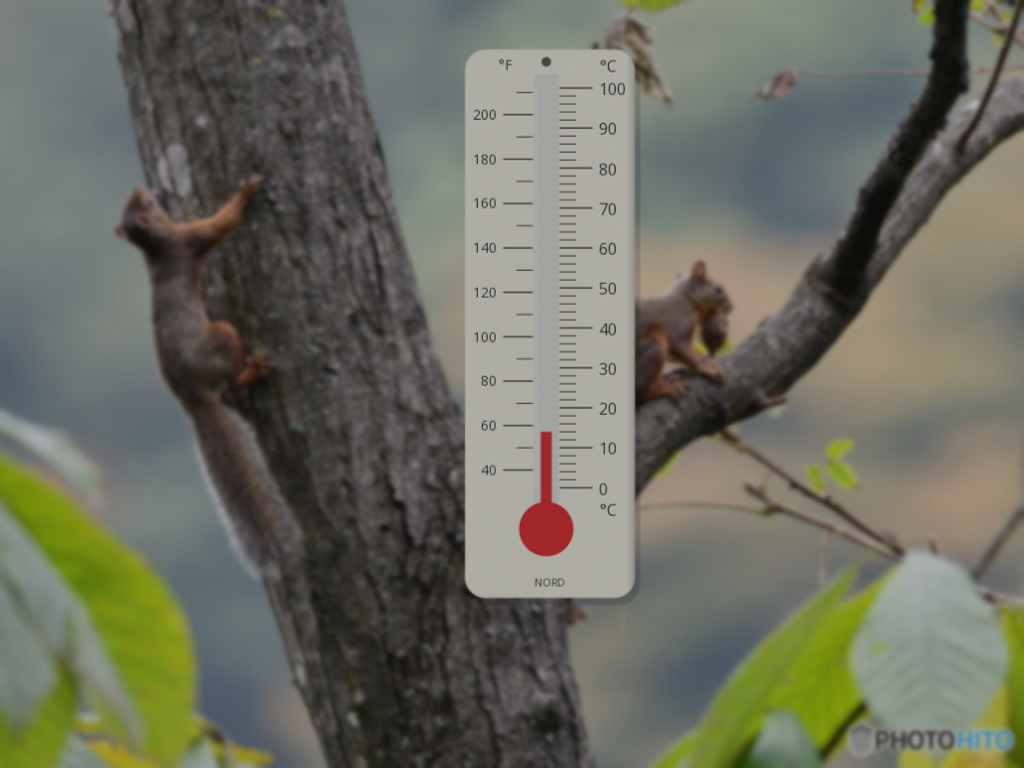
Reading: 14,°C
